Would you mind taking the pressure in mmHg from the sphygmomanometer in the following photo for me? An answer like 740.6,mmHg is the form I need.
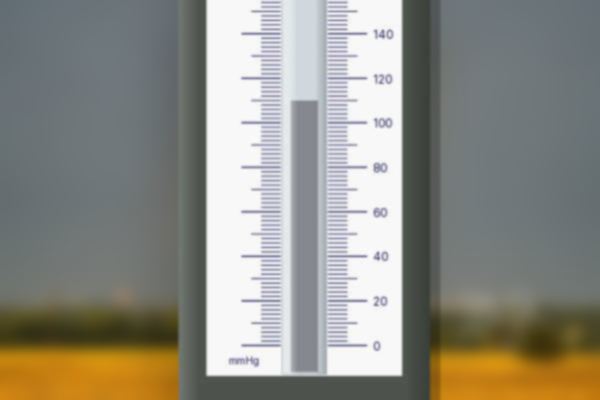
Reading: 110,mmHg
